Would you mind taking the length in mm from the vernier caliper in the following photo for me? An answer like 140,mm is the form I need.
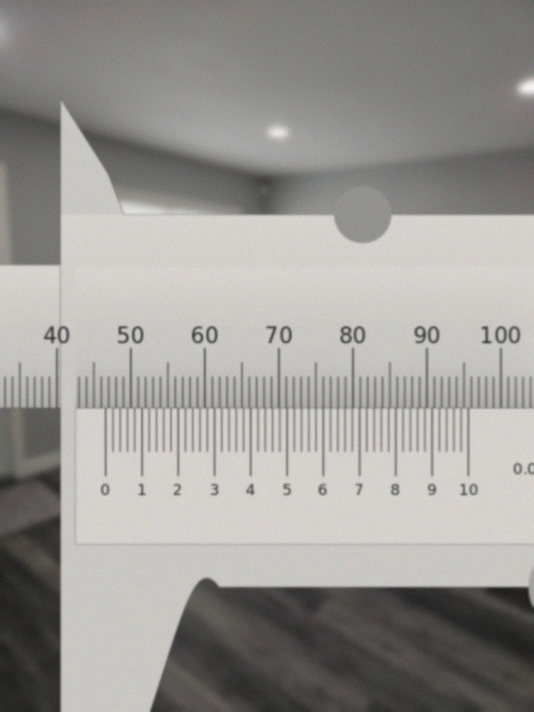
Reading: 46.6,mm
